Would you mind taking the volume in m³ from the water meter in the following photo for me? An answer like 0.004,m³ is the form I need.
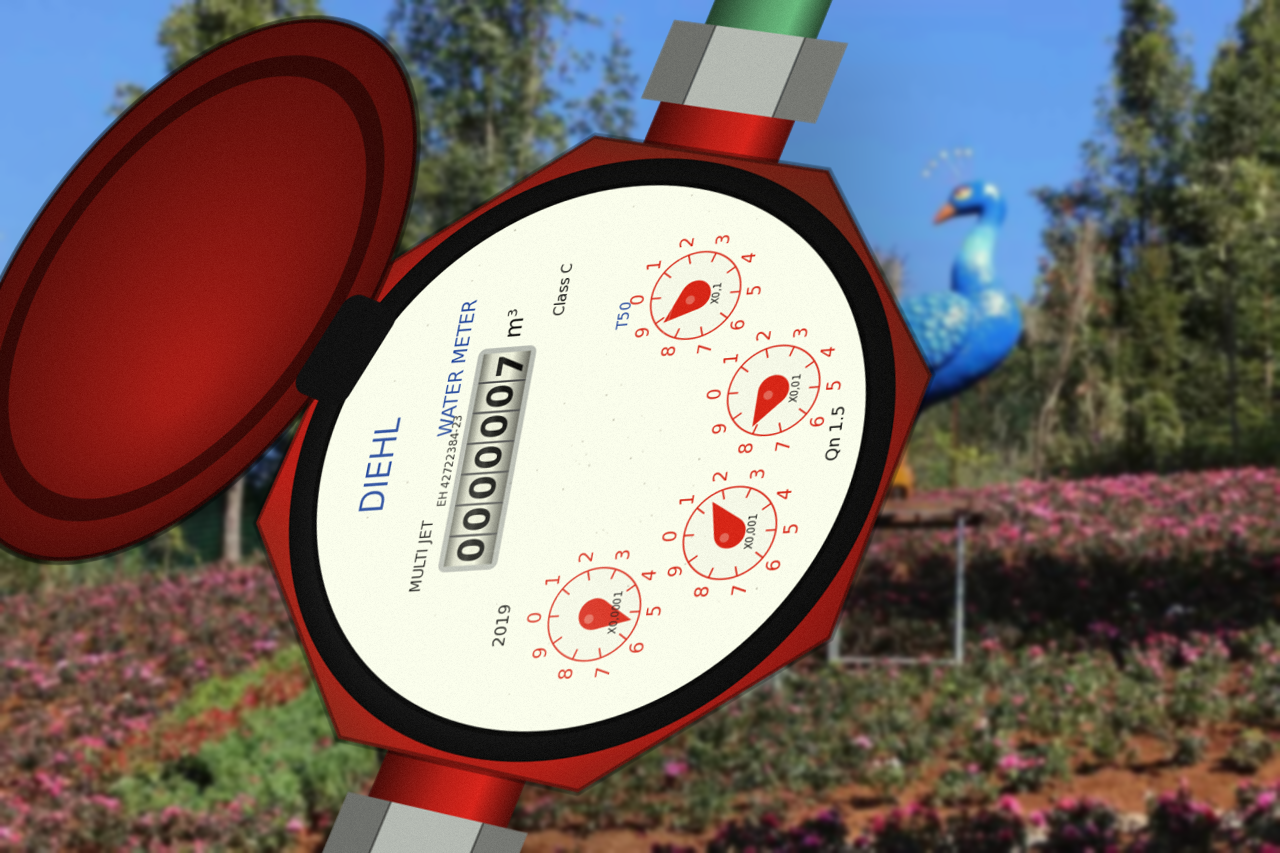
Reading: 6.8815,m³
